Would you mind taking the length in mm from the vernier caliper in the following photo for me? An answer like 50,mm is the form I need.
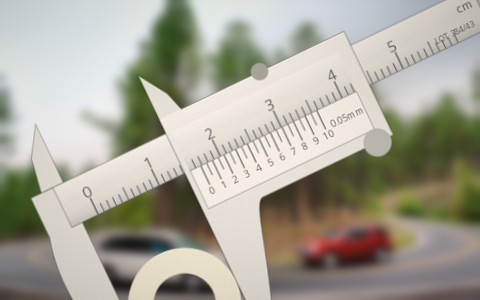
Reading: 16.8,mm
